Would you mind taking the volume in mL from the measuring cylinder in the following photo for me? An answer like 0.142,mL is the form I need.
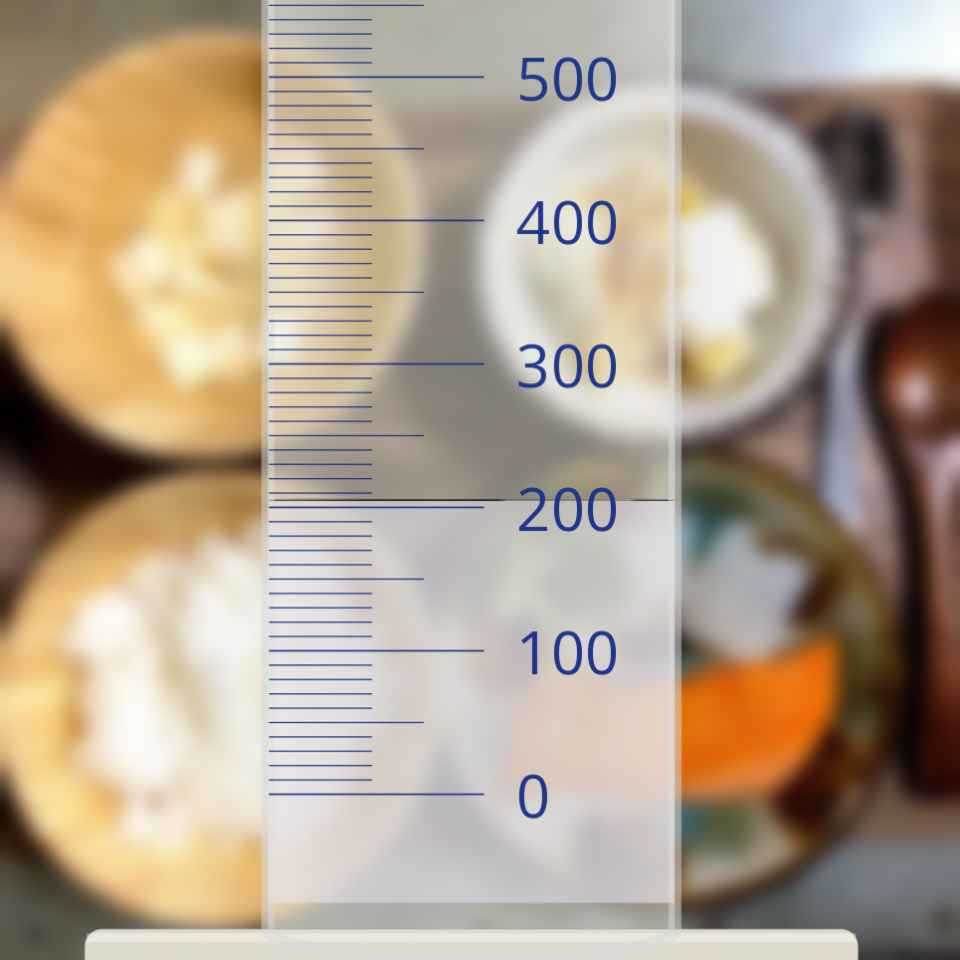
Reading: 205,mL
